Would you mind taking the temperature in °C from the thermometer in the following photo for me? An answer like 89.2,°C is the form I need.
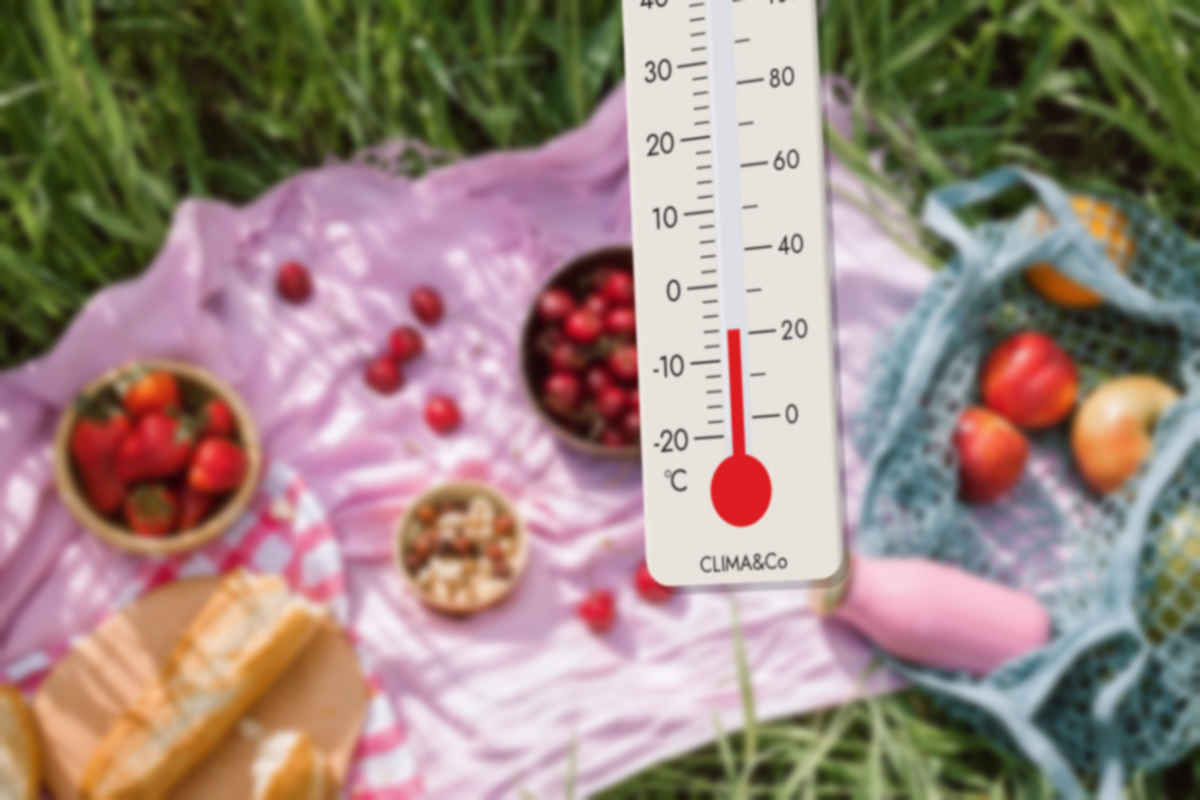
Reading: -6,°C
